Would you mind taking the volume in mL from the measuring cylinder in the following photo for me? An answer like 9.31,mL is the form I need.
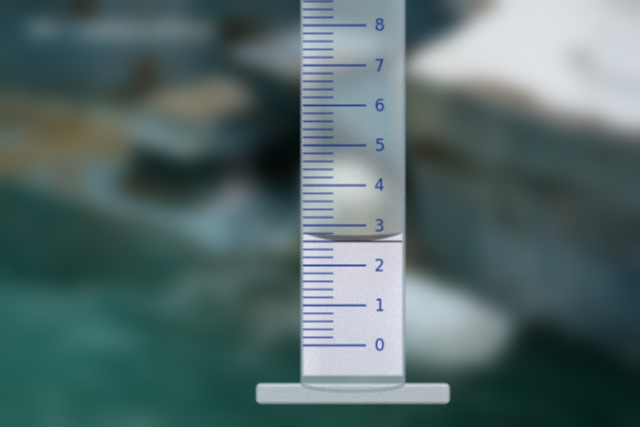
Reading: 2.6,mL
